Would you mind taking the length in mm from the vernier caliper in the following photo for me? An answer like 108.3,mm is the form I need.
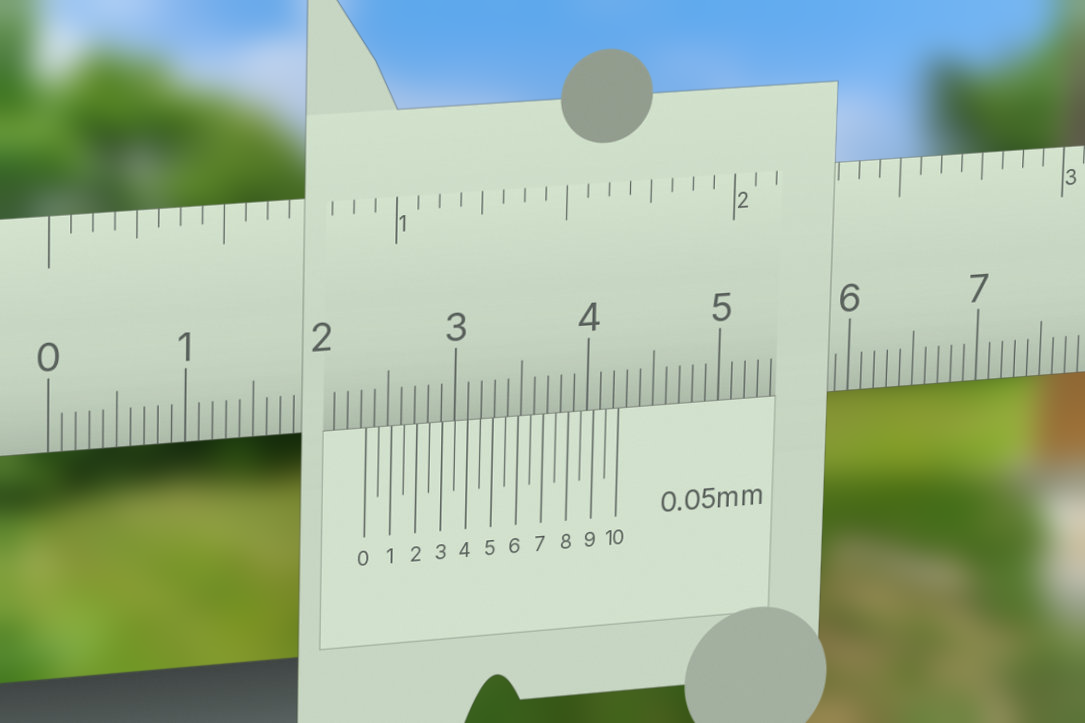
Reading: 23.4,mm
